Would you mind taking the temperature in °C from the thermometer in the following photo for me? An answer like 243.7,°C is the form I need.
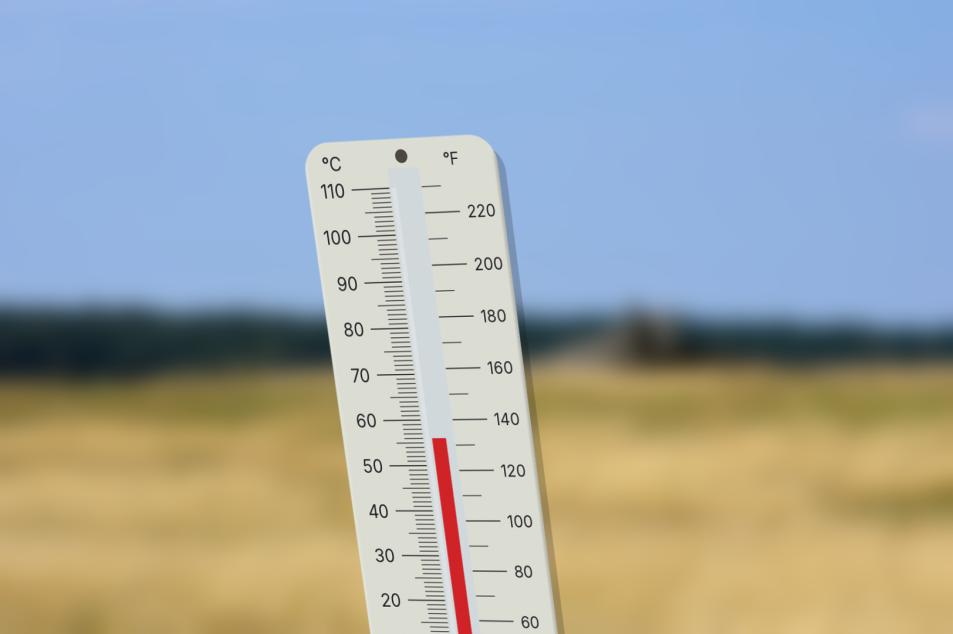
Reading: 56,°C
